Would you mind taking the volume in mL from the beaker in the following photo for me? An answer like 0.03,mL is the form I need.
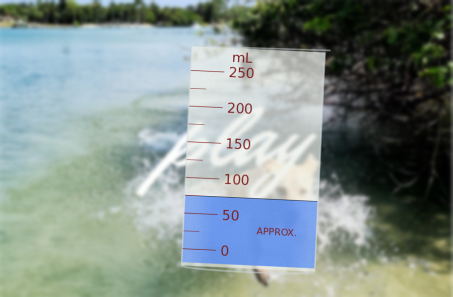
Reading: 75,mL
